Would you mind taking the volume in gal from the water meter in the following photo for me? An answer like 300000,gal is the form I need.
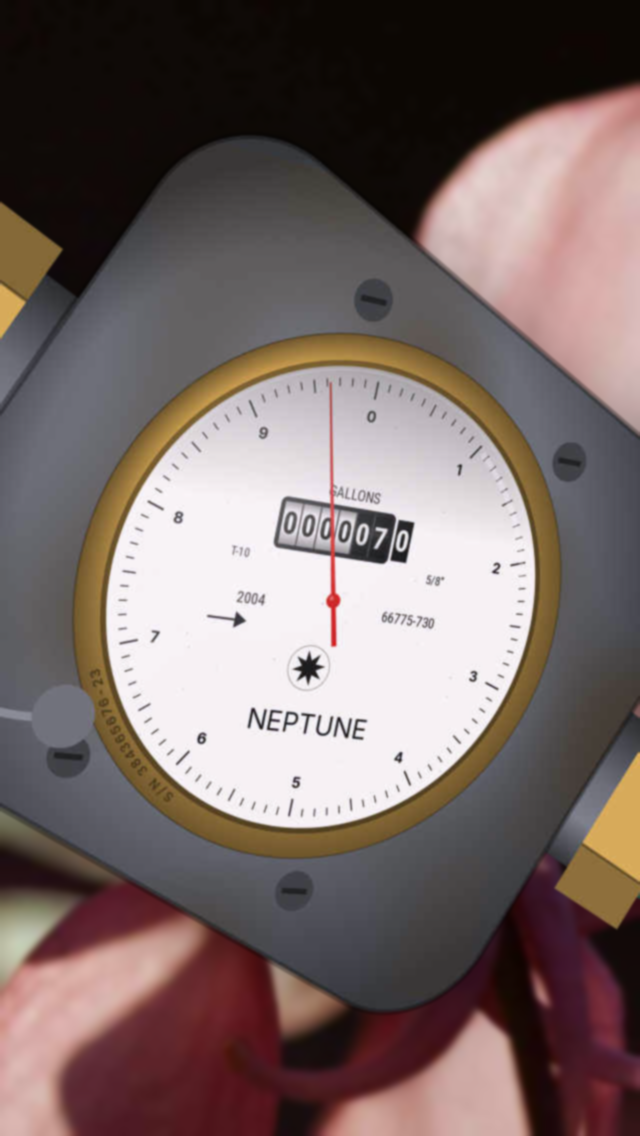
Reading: 69.6,gal
